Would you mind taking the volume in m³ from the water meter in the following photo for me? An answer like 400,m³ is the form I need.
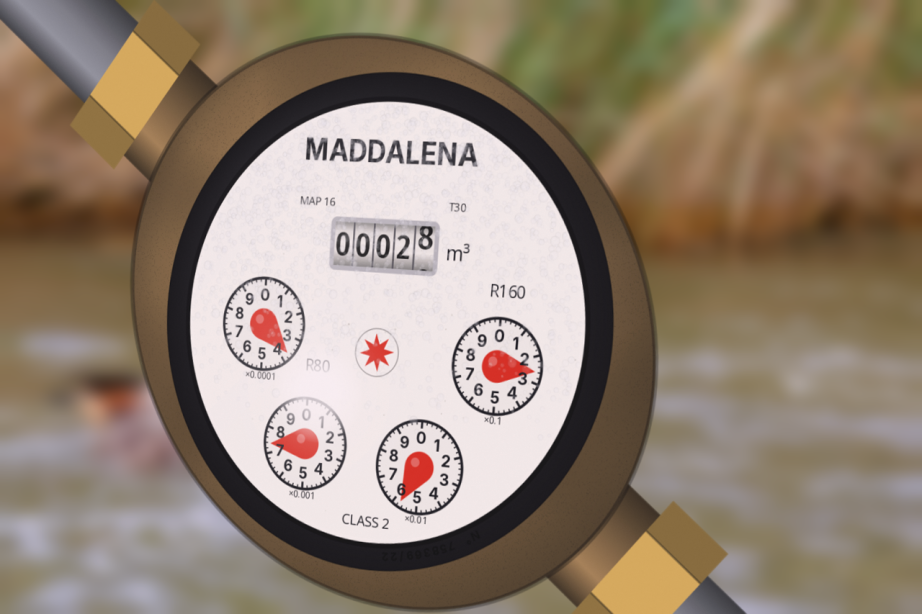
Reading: 28.2573,m³
